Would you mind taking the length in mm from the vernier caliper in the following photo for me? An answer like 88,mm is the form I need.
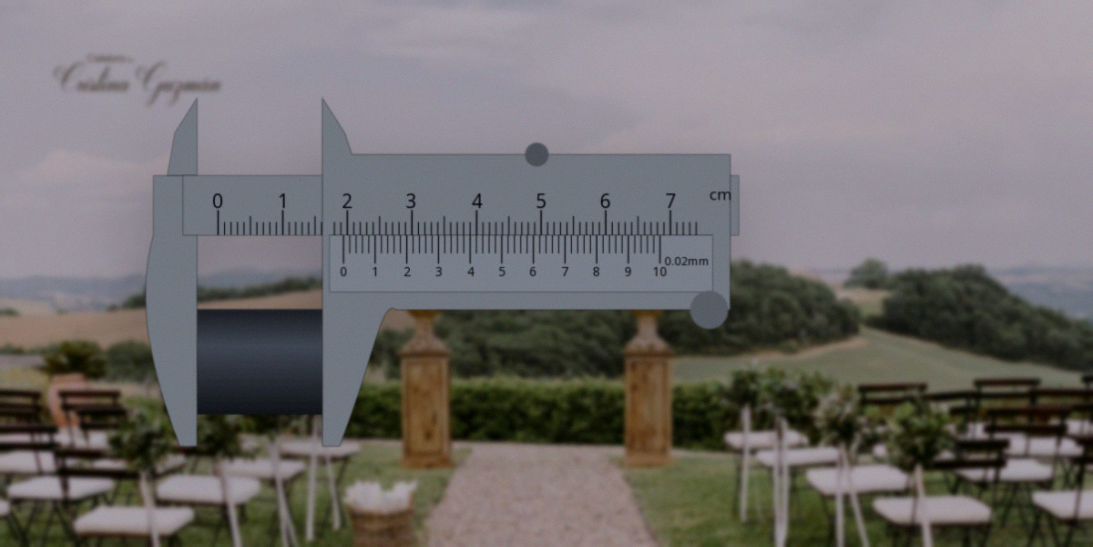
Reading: 19.4,mm
